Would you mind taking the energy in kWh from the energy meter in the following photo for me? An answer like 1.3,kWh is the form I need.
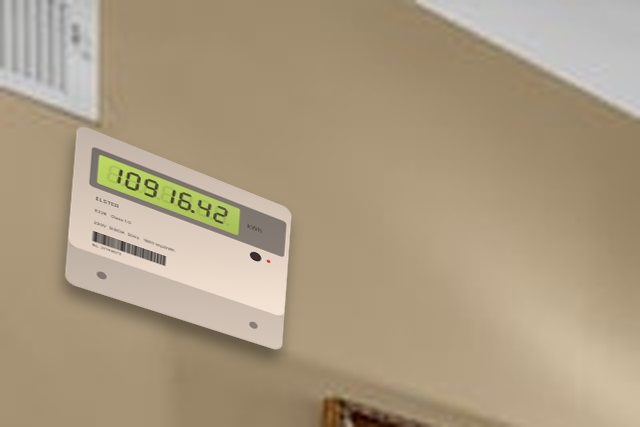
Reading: 10916.42,kWh
